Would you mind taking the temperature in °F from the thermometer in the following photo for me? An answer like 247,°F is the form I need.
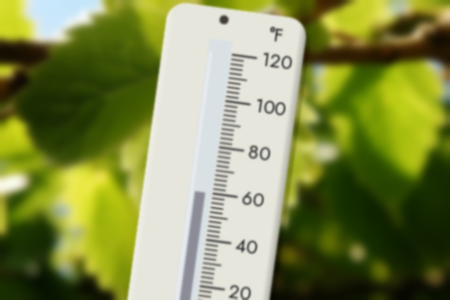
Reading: 60,°F
